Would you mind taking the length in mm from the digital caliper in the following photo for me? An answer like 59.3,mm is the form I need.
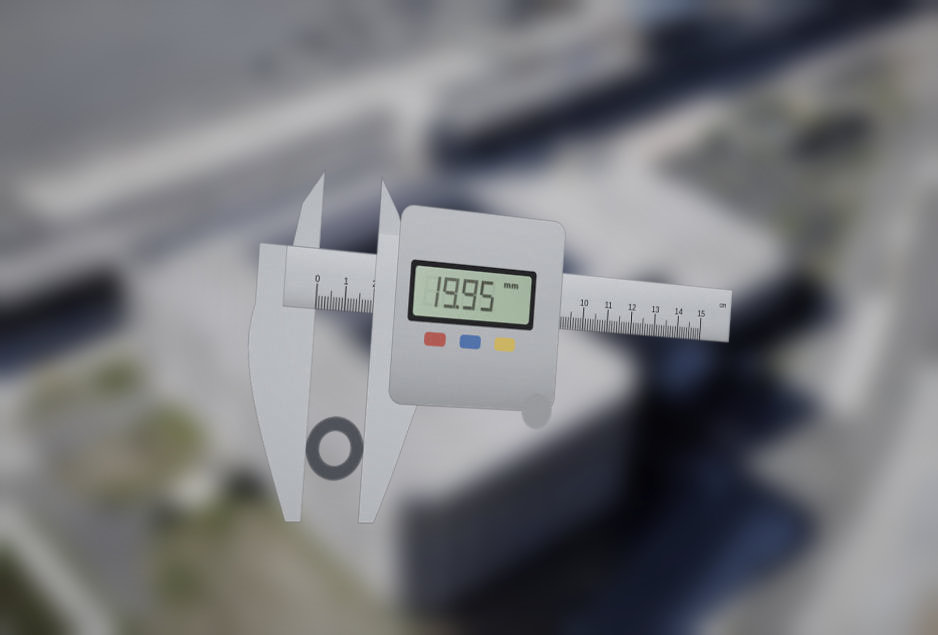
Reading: 19.95,mm
